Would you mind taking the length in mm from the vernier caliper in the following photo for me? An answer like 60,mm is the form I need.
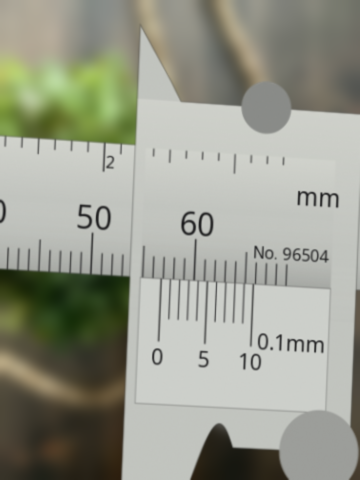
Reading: 56.8,mm
